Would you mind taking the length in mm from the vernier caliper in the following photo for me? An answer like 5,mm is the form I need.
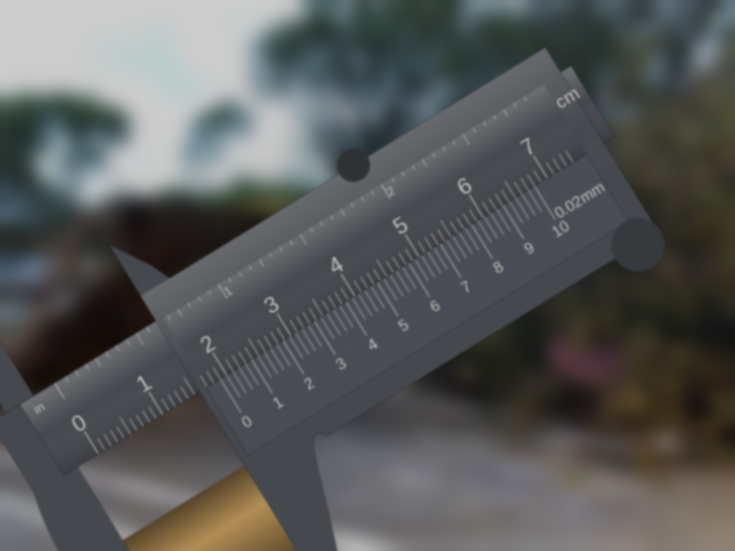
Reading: 19.0,mm
